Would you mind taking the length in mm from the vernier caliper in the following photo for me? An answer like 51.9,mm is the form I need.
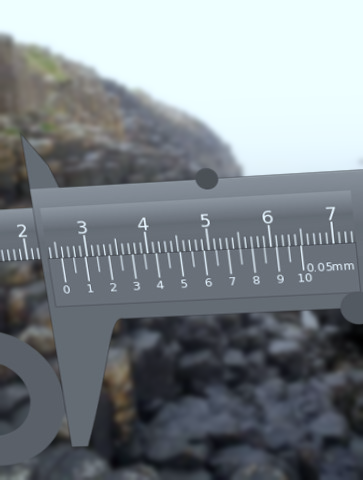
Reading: 25.8,mm
